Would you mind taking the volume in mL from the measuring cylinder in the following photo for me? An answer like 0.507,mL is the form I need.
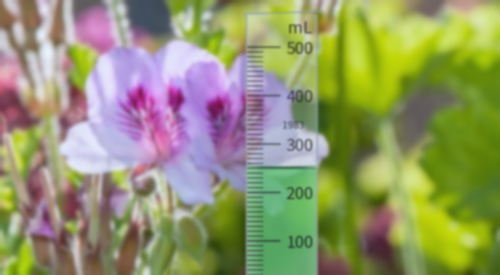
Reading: 250,mL
